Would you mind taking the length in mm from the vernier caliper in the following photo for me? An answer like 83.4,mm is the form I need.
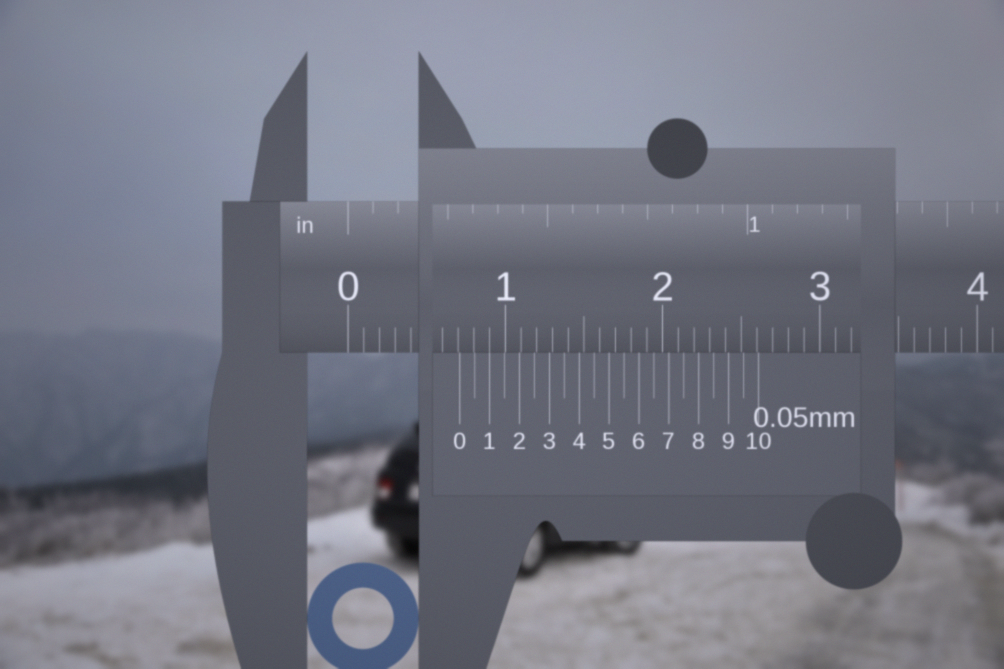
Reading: 7.1,mm
